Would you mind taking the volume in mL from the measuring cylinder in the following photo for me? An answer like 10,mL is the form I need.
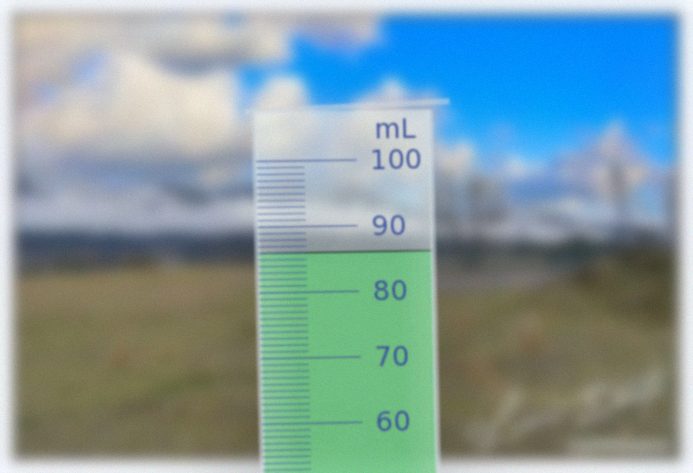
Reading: 86,mL
